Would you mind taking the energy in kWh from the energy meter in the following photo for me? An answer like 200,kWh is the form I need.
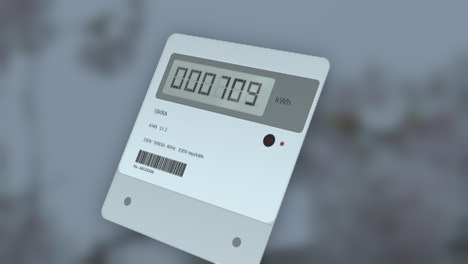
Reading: 709,kWh
